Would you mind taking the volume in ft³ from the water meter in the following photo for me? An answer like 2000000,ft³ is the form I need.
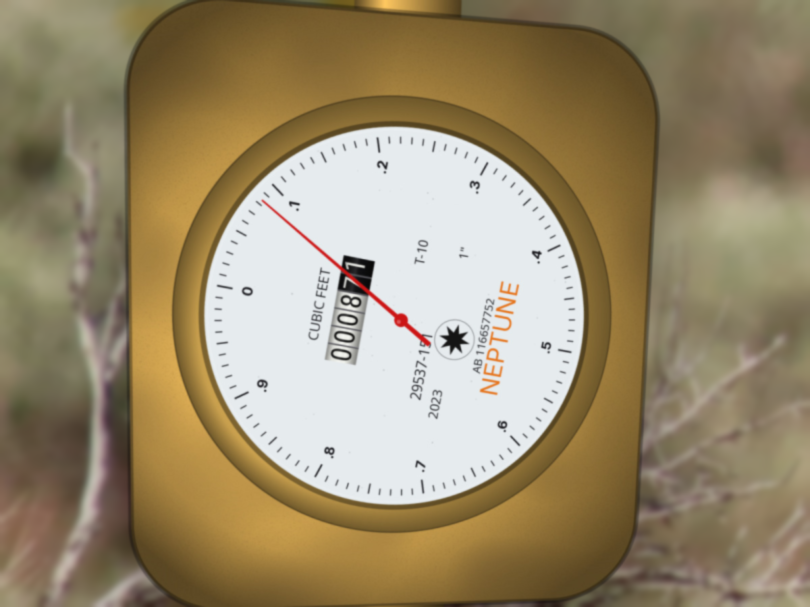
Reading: 871.08,ft³
